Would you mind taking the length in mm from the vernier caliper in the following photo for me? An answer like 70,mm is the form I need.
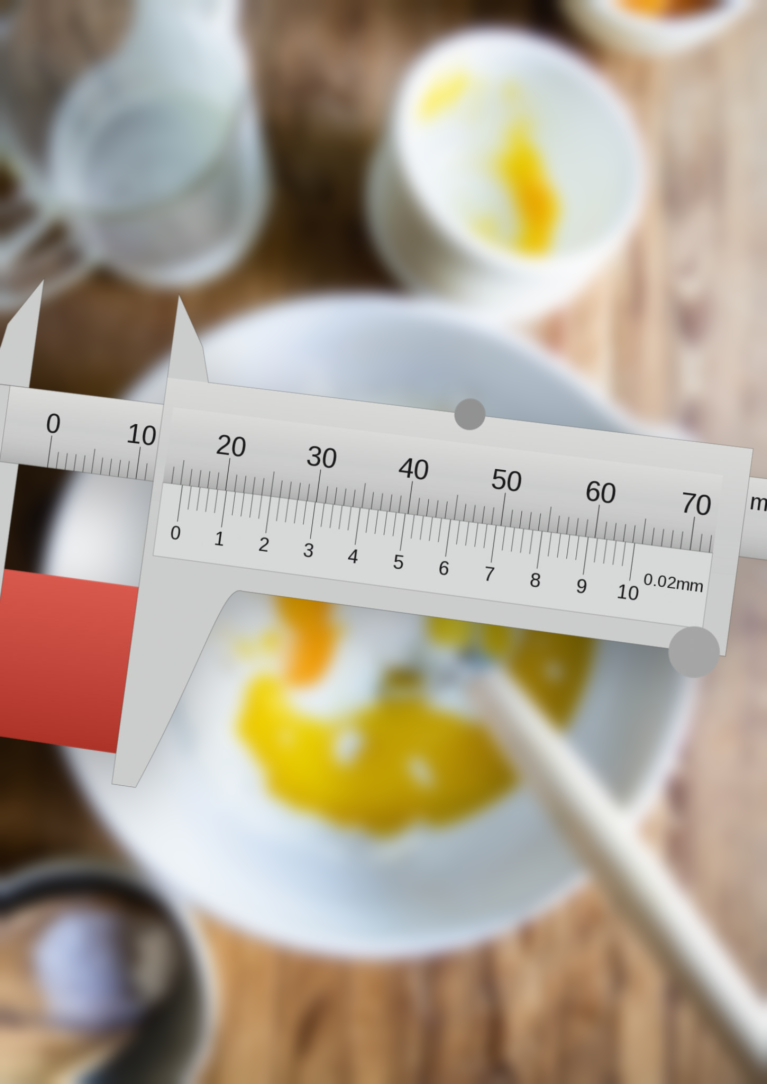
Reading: 15.2,mm
